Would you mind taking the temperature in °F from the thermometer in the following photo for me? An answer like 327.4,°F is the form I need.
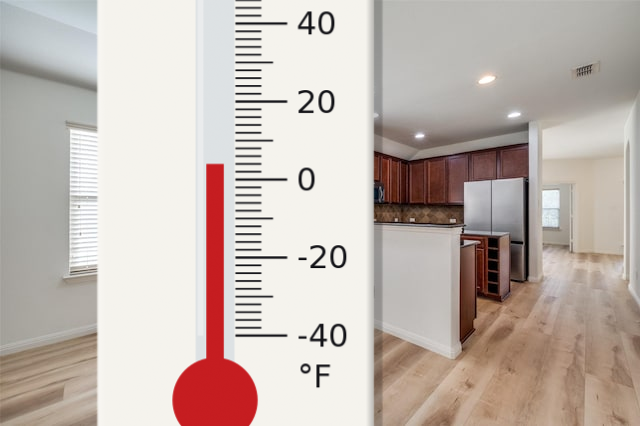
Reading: 4,°F
